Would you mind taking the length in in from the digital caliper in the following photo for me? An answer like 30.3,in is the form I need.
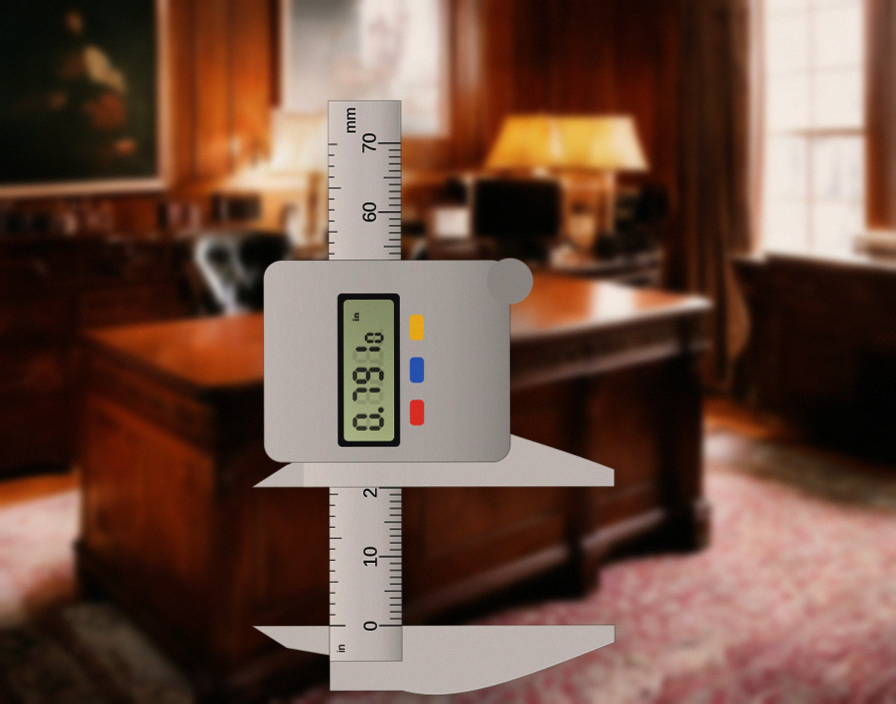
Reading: 0.7910,in
